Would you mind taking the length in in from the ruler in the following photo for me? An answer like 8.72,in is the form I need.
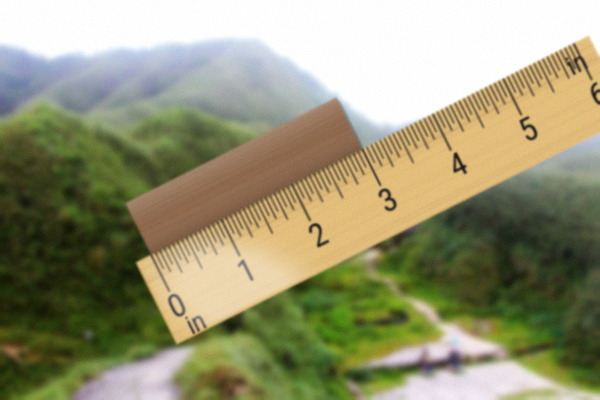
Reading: 3,in
